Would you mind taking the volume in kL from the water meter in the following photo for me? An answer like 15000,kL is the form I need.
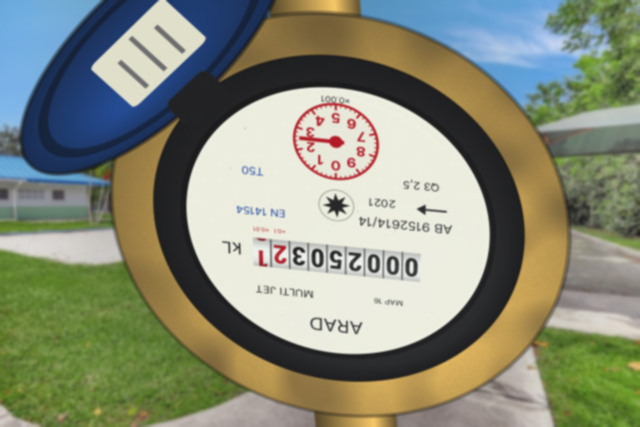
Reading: 2503.212,kL
